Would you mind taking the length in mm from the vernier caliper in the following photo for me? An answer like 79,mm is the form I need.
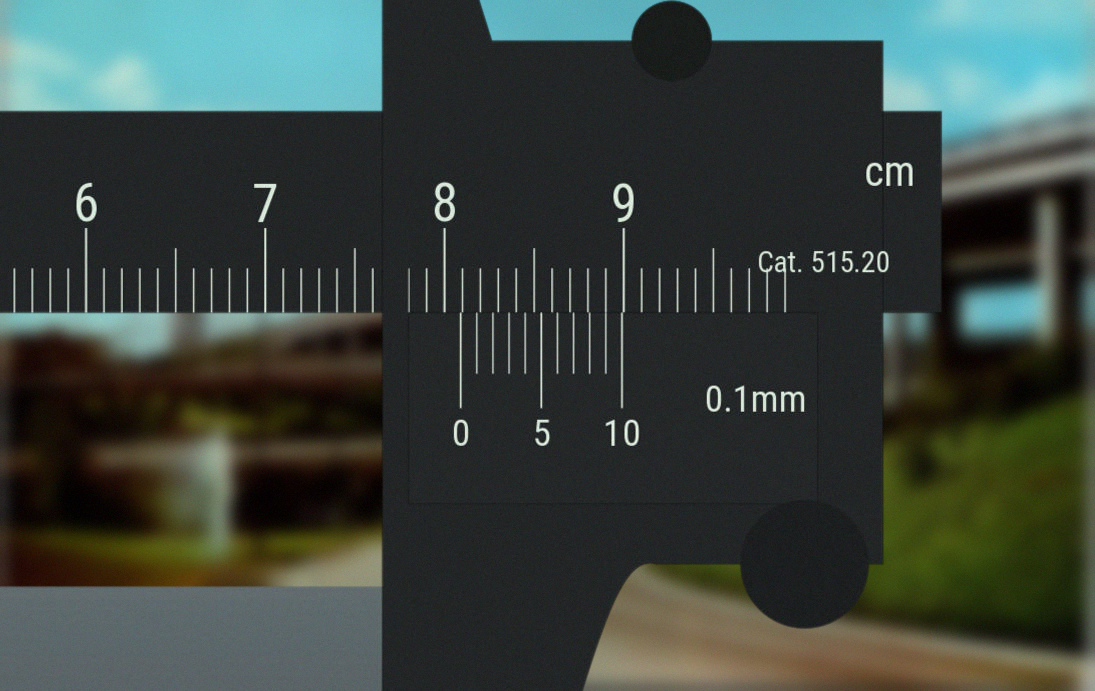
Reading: 80.9,mm
